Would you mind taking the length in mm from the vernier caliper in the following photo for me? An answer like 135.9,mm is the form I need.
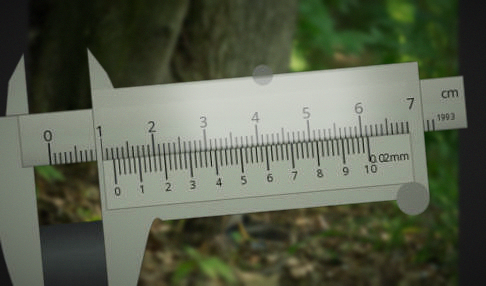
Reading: 12.2,mm
